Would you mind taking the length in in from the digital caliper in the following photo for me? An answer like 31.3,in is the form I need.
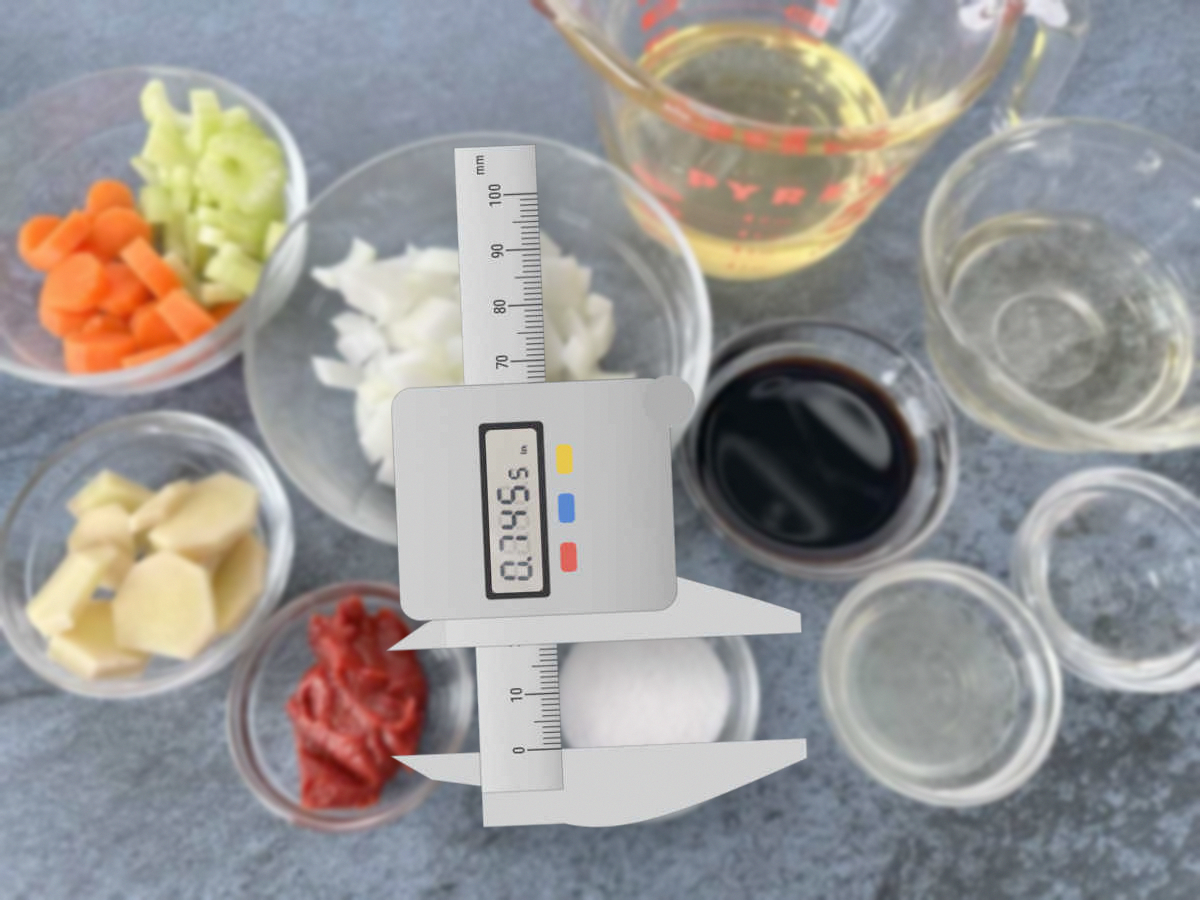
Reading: 0.7455,in
